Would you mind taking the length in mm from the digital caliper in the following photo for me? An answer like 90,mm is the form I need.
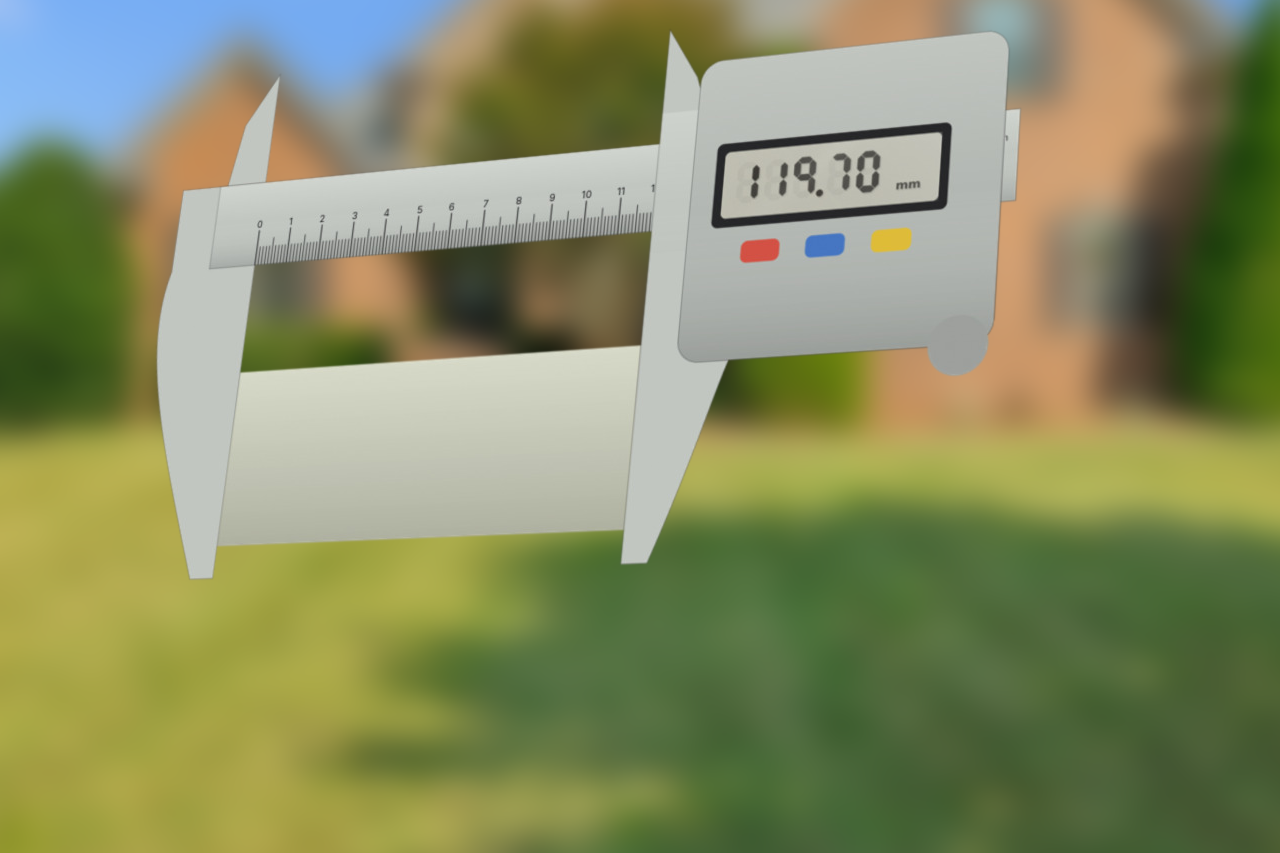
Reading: 119.70,mm
